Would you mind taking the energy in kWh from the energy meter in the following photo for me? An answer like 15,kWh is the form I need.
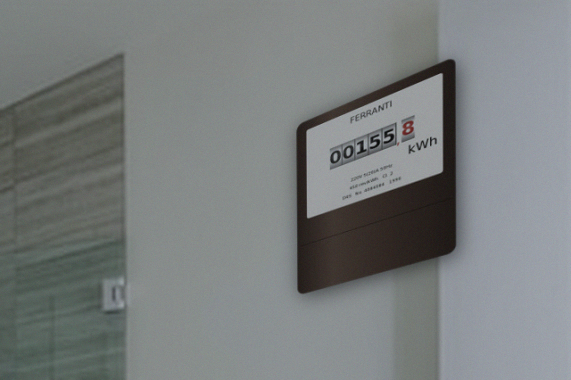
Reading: 155.8,kWh
